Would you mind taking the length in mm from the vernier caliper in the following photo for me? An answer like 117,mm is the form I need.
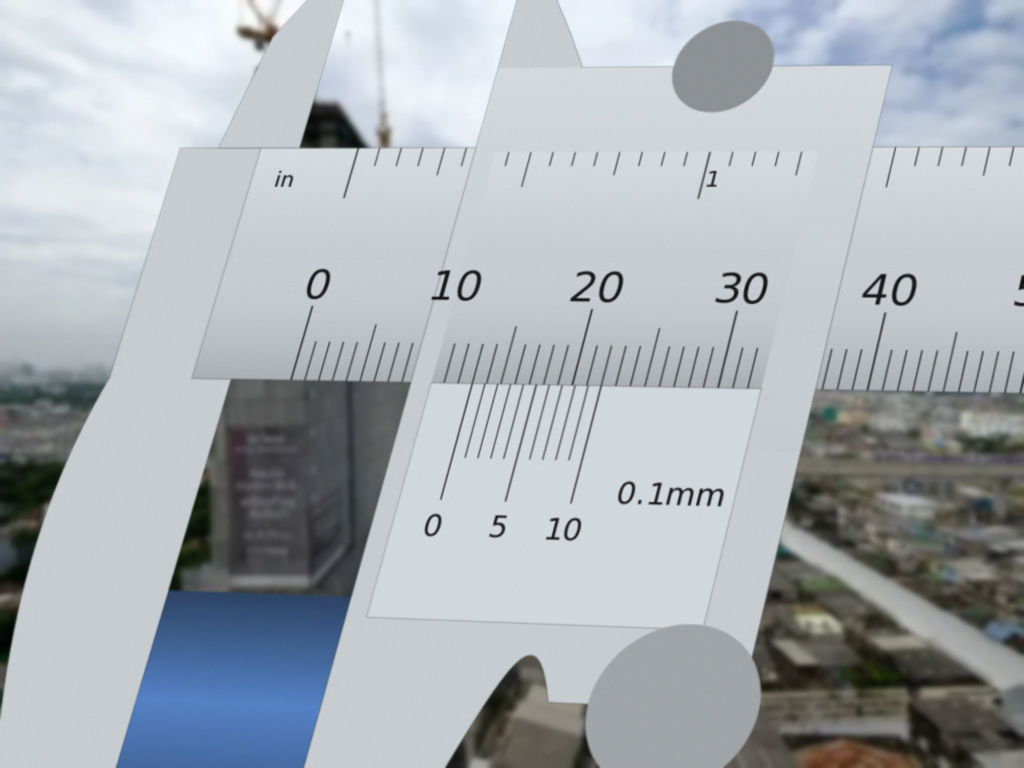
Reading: 13.0,mm
